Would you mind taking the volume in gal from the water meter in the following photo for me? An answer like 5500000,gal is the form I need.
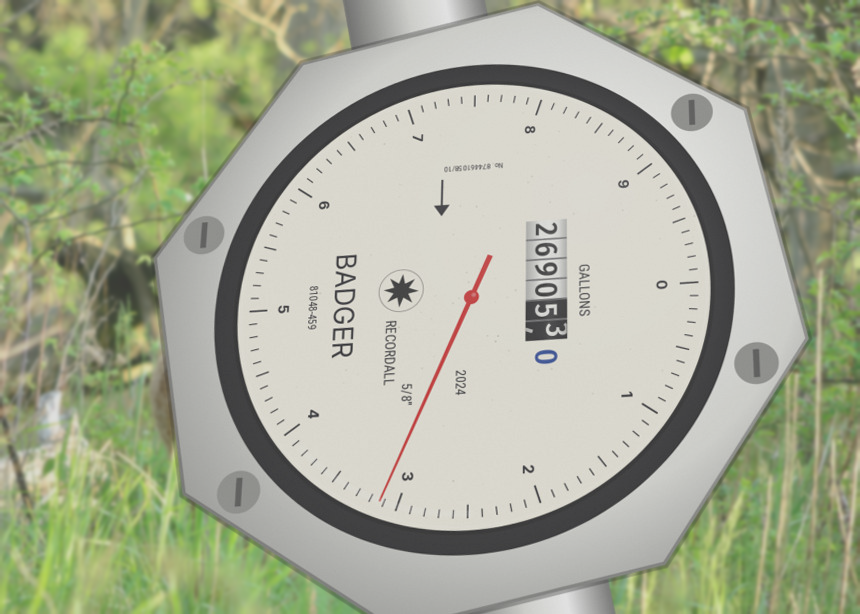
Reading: 2690533.1,gal
